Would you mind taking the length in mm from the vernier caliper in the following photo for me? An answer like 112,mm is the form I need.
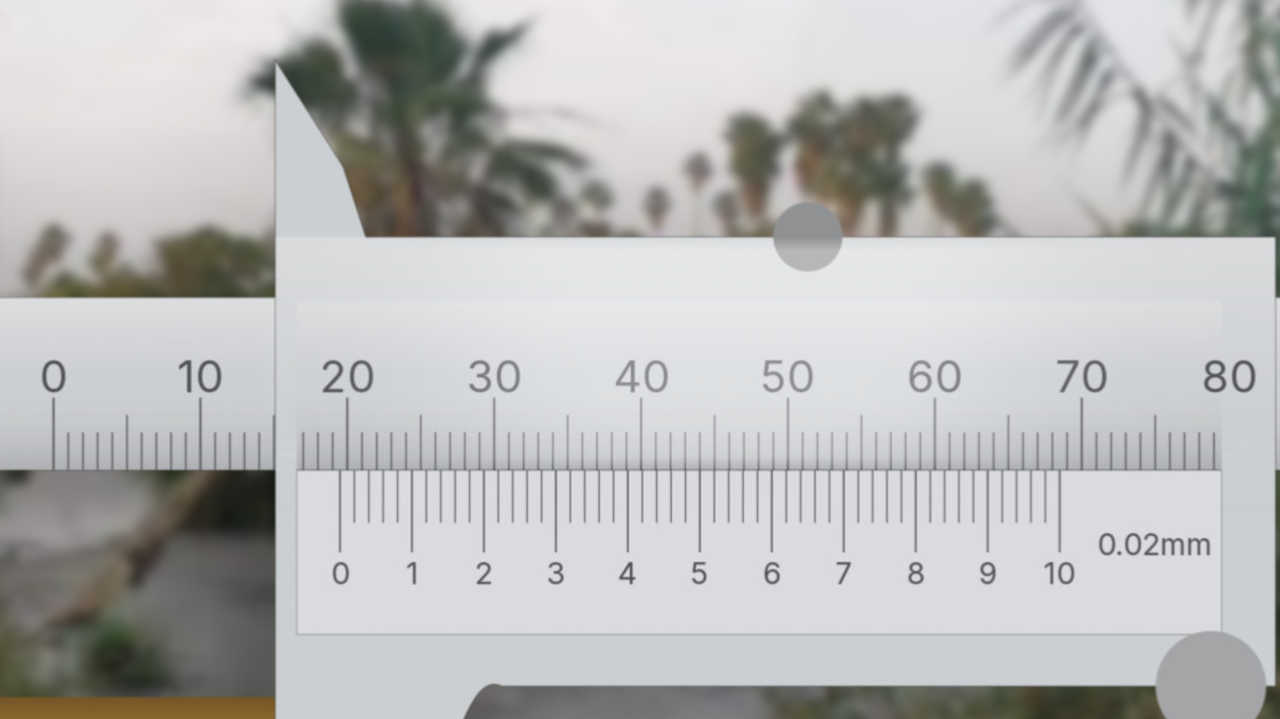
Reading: 19.5,mm
